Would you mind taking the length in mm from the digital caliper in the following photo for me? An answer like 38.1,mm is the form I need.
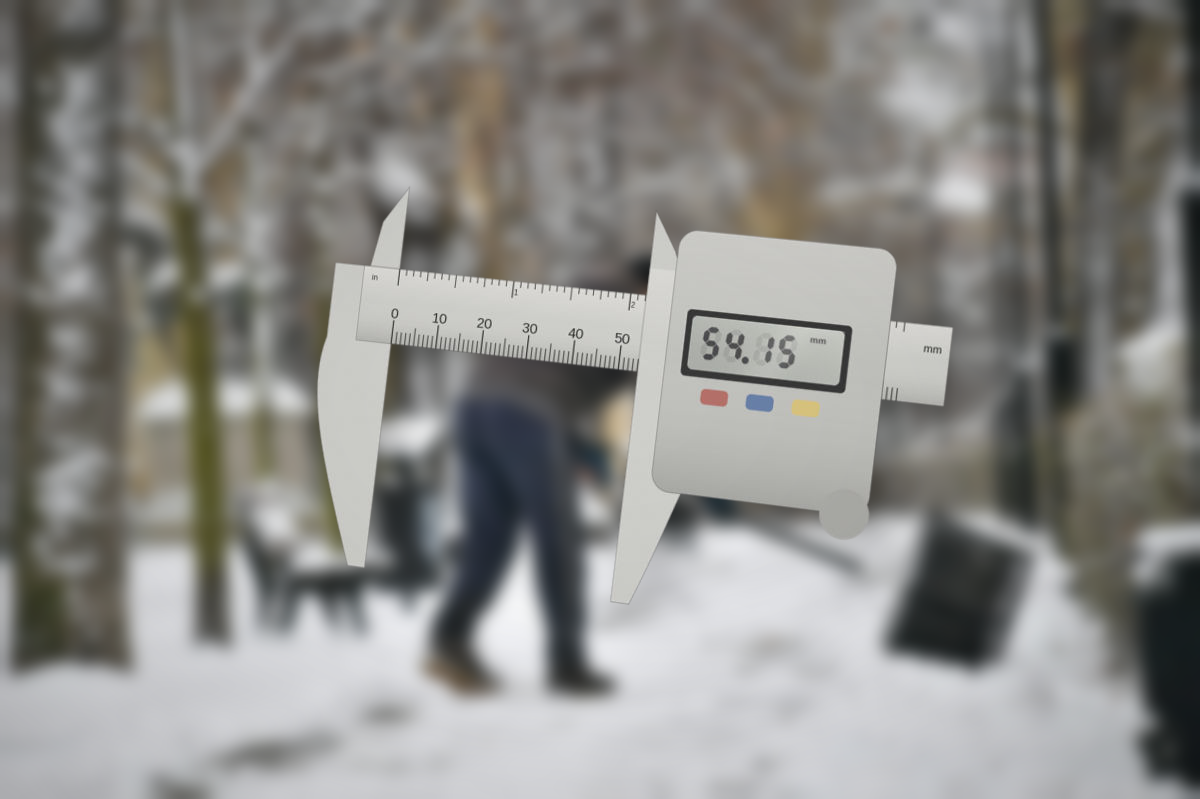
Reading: 54.15,mm
